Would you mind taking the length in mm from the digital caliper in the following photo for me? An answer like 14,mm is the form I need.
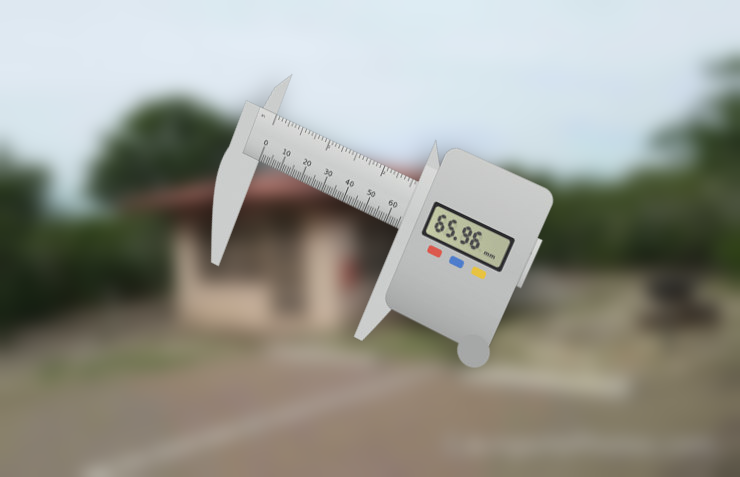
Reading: 65.96,mm
